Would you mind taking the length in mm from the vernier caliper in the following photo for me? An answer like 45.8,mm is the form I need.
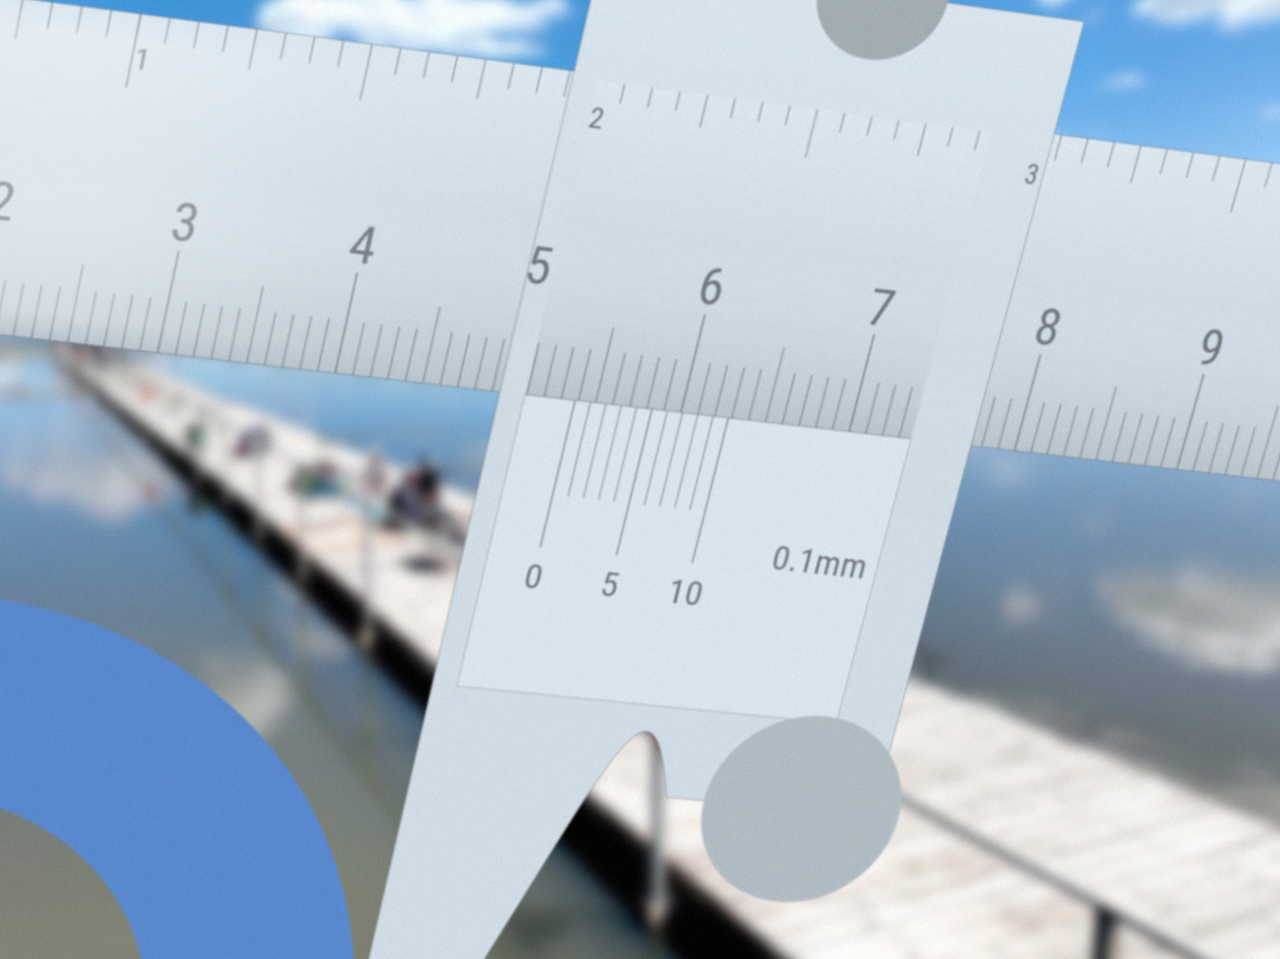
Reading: 53.8,mm
